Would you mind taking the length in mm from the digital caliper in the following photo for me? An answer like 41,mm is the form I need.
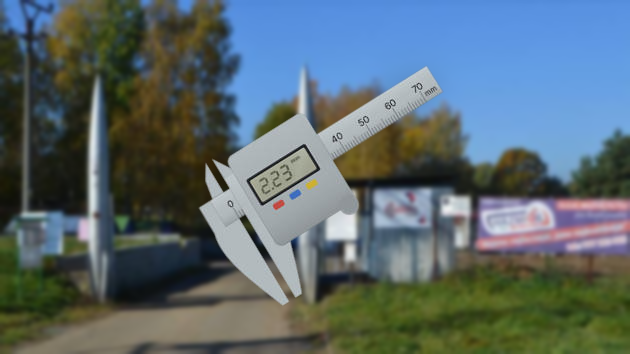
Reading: 2.23,mm
